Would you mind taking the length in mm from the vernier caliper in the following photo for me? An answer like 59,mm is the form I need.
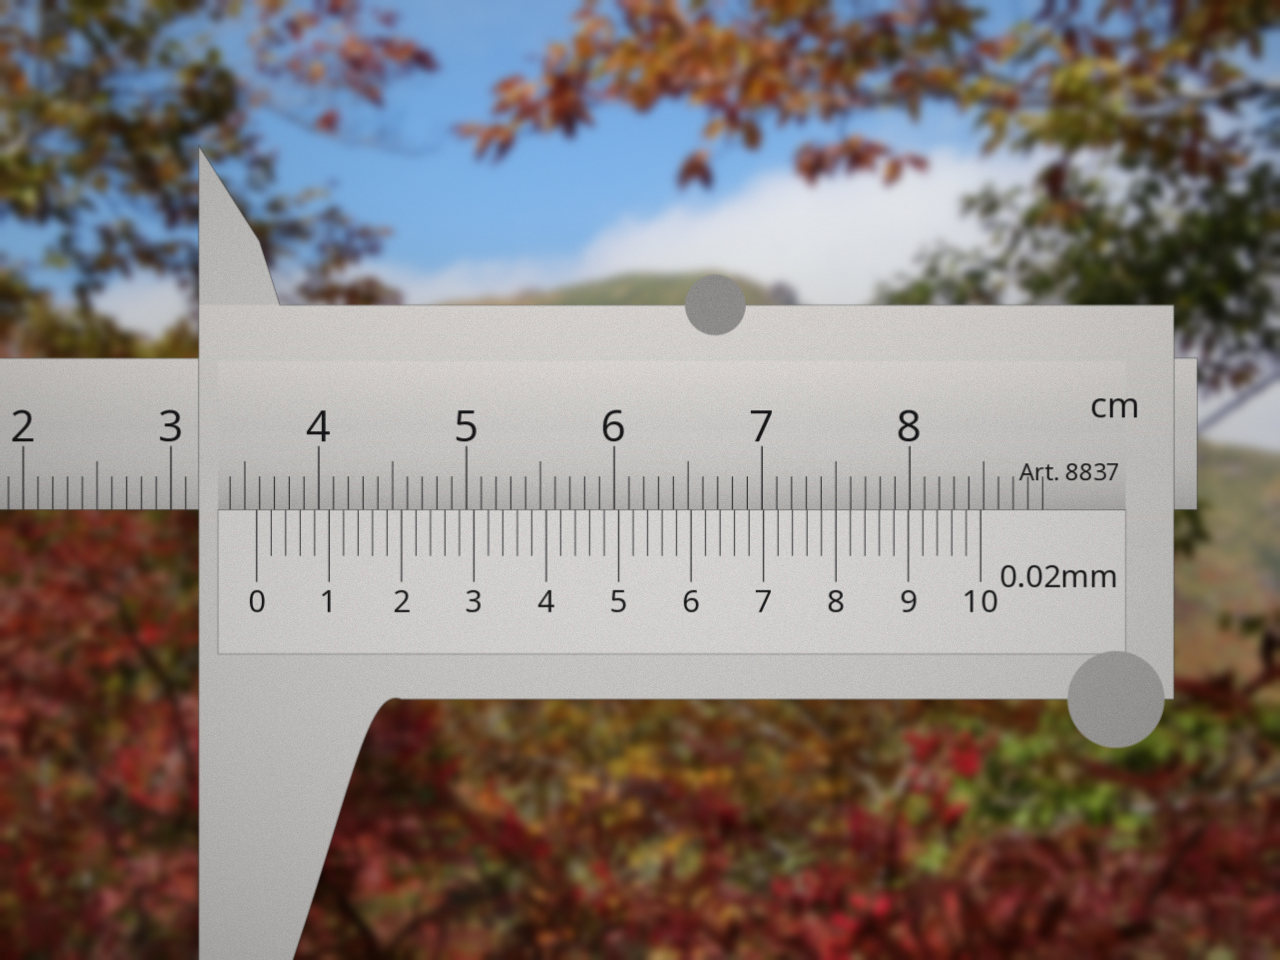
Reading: 35.8,mm
